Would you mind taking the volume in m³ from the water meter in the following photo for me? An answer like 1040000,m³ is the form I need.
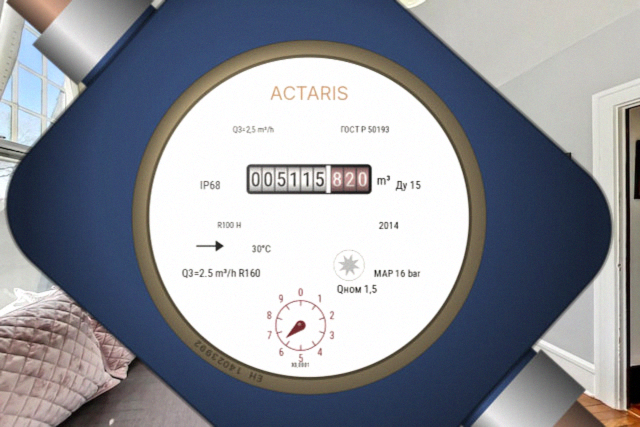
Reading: 5115.8206,m³
